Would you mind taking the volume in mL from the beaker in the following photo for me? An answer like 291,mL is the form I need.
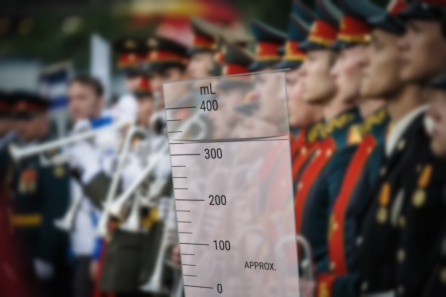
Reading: 325,mL
